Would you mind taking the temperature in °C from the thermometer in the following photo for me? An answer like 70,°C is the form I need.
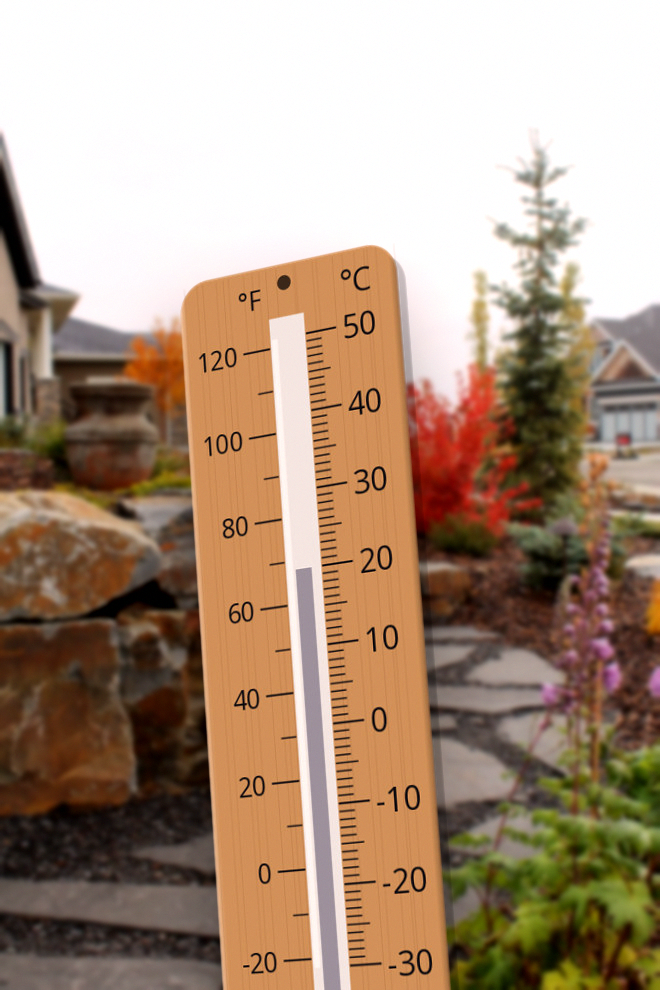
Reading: 20,°C
